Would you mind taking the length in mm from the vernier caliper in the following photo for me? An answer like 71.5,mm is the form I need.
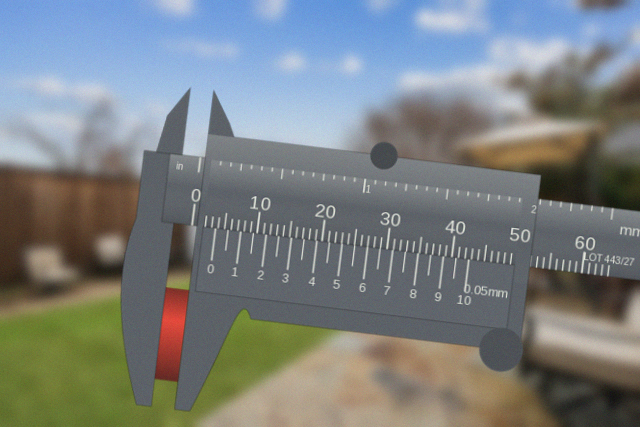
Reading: 3.6,mm
